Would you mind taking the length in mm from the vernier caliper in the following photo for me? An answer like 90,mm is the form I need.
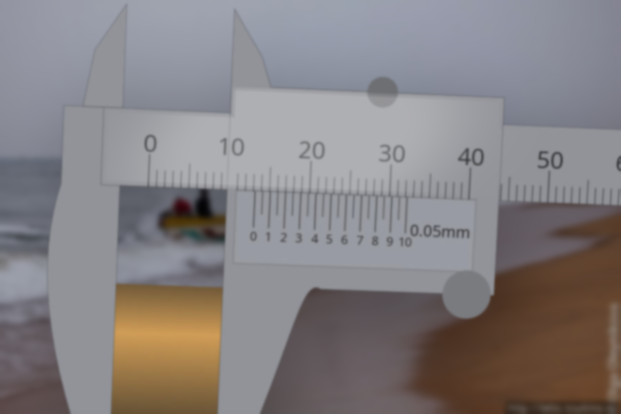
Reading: 13.2,mm
